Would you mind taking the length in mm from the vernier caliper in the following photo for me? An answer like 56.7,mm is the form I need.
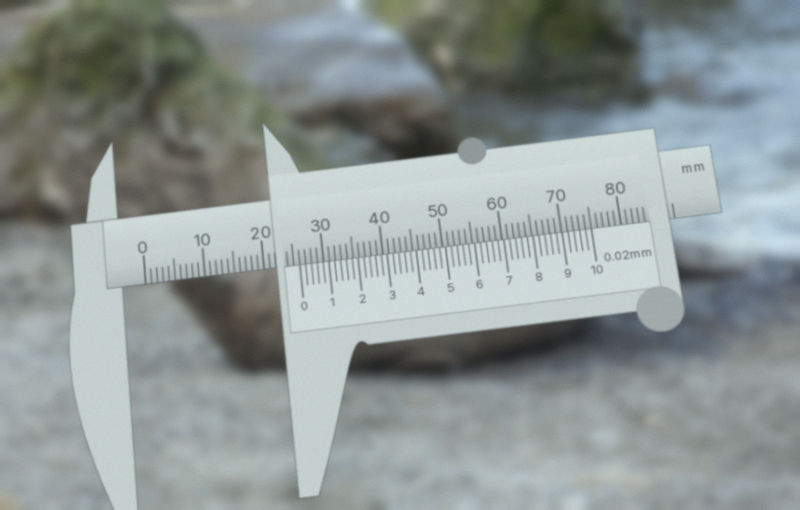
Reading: 26.0,mm
